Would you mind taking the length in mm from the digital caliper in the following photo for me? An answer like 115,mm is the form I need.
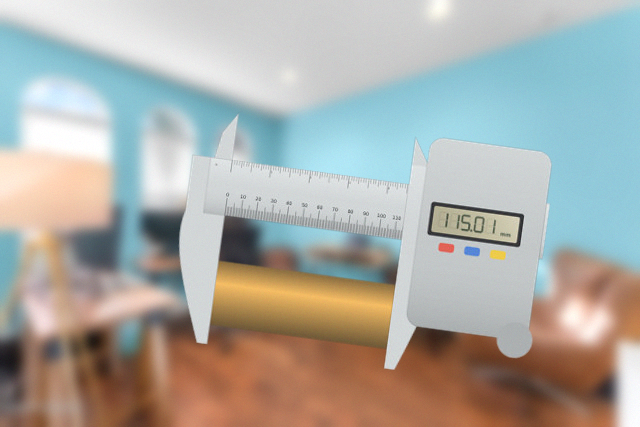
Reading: 115.01,mm
